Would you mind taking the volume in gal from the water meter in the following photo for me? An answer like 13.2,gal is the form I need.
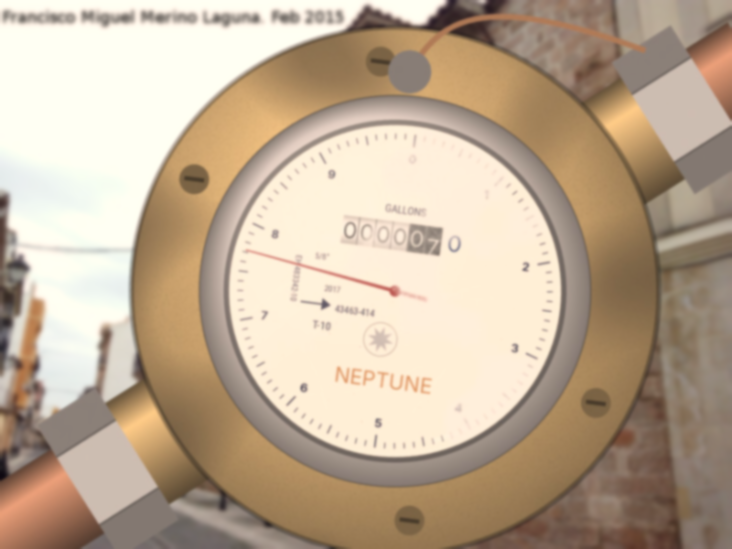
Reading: 67.7,gal
